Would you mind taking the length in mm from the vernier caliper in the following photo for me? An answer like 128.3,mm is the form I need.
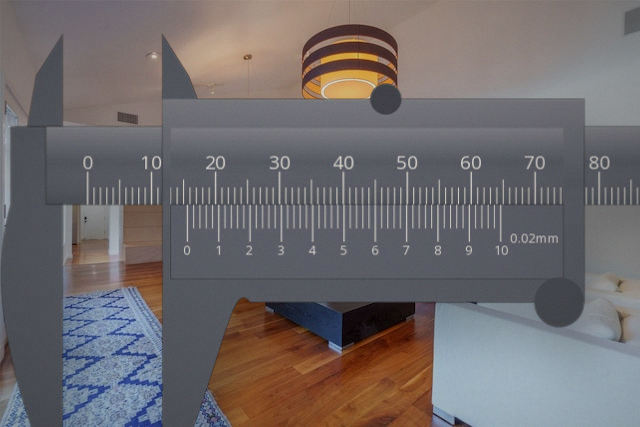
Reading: 15.6,mm
